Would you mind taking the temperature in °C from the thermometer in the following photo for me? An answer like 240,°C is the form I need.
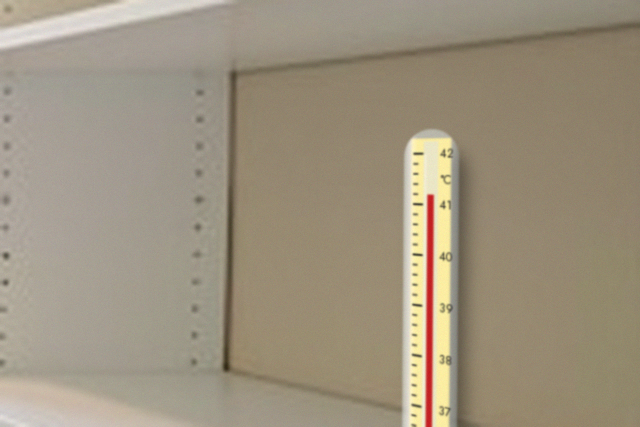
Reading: 41.2,°C
